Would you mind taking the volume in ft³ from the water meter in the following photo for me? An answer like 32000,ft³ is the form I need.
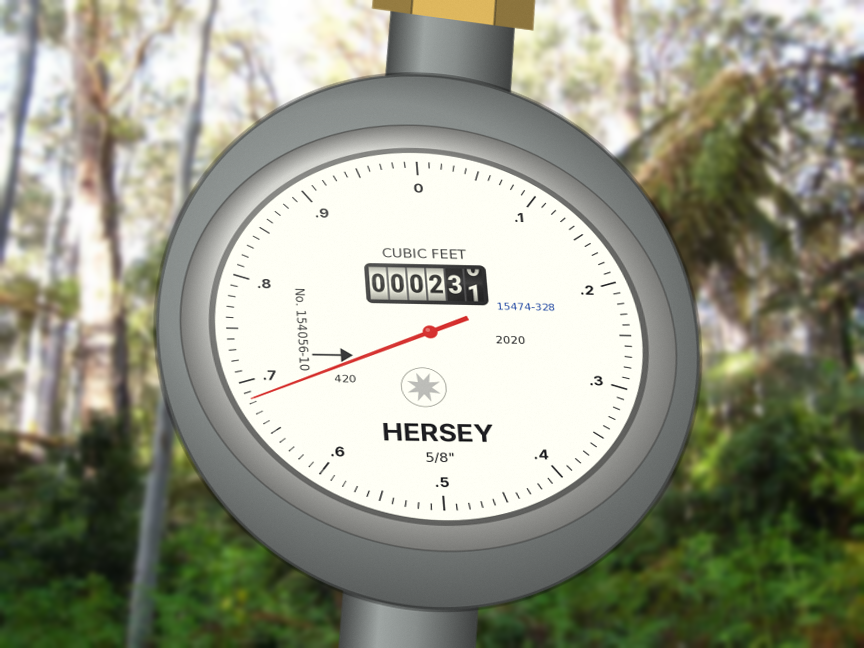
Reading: 230.68,ft³
